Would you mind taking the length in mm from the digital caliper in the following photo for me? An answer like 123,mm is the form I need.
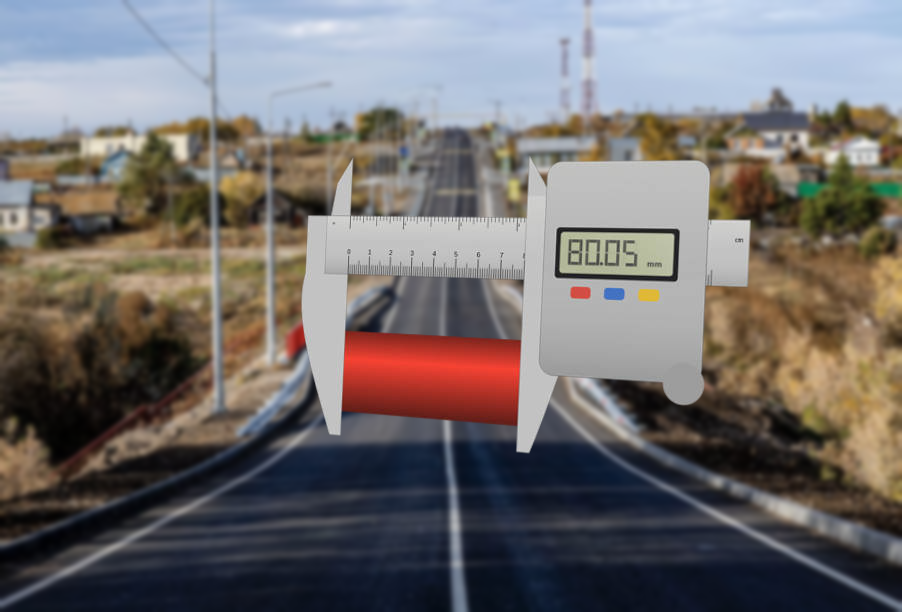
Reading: 80.05,mm
